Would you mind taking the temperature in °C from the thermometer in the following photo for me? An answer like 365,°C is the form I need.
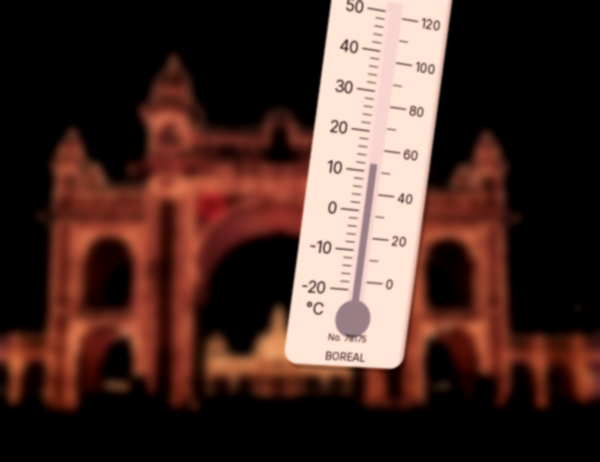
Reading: 12,°C
